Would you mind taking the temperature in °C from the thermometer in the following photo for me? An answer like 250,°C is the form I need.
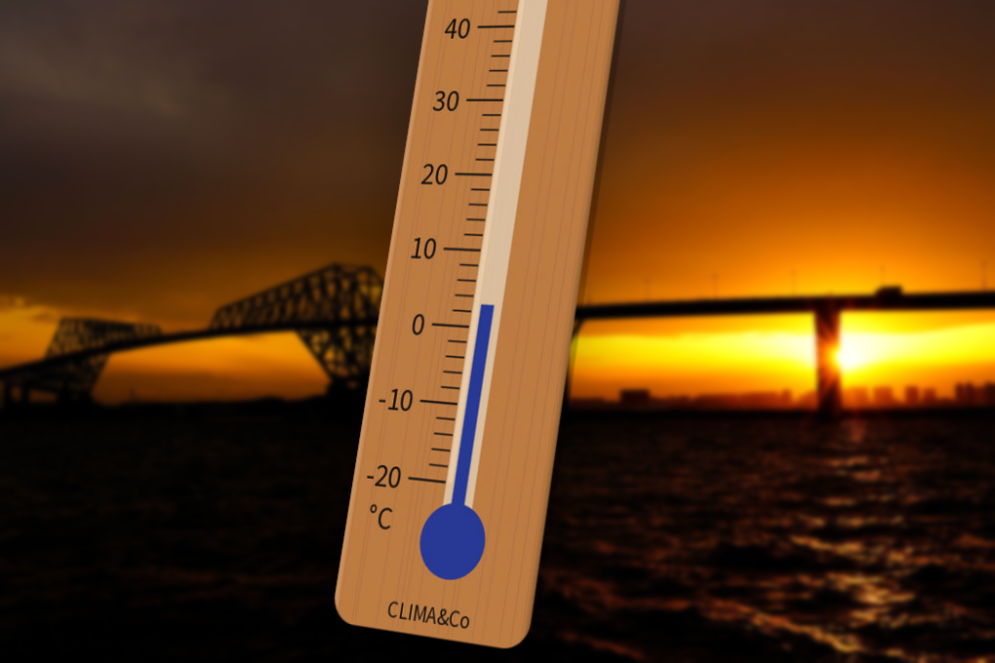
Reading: 3,°C
